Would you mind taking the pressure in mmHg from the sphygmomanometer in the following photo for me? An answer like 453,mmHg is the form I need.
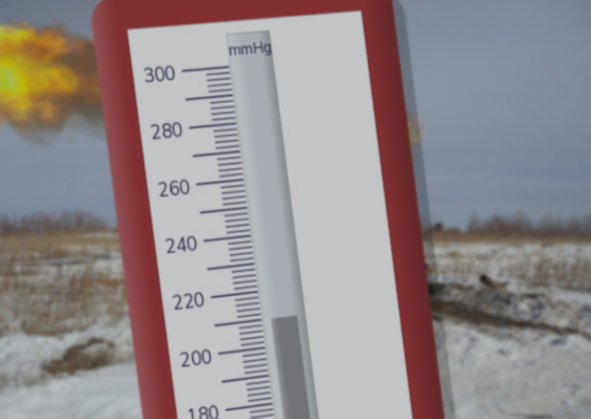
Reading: 210,mmHg
